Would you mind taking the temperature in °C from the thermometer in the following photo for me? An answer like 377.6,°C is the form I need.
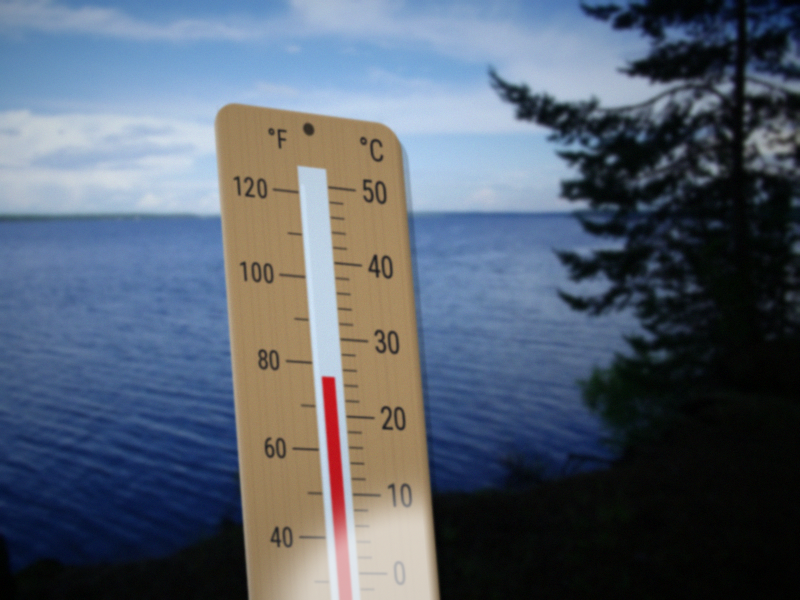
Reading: 25,°C
